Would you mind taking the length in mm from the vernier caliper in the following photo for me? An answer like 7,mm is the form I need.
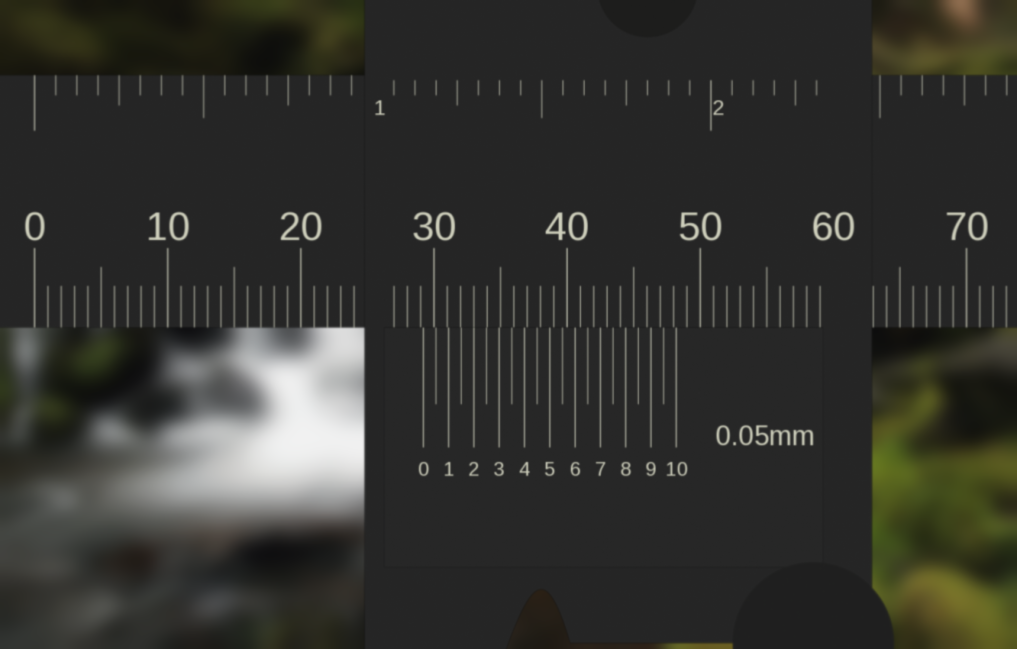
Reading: 29.2,mm
